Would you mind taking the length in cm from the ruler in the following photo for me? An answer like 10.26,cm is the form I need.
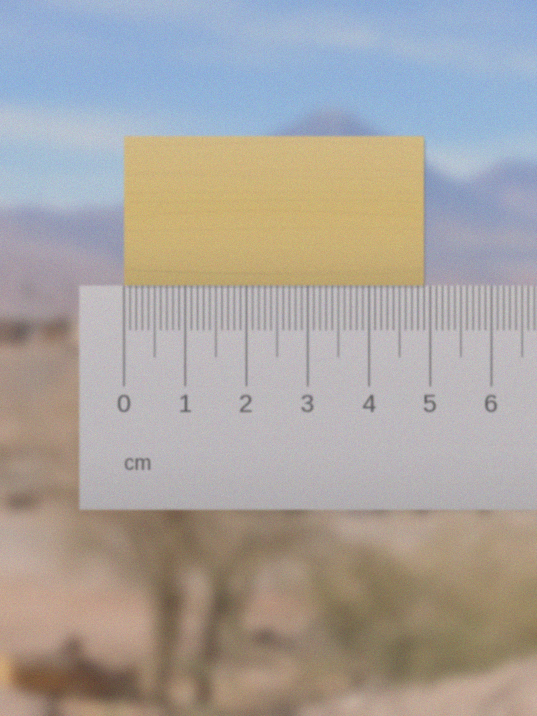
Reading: 4.9,cm
